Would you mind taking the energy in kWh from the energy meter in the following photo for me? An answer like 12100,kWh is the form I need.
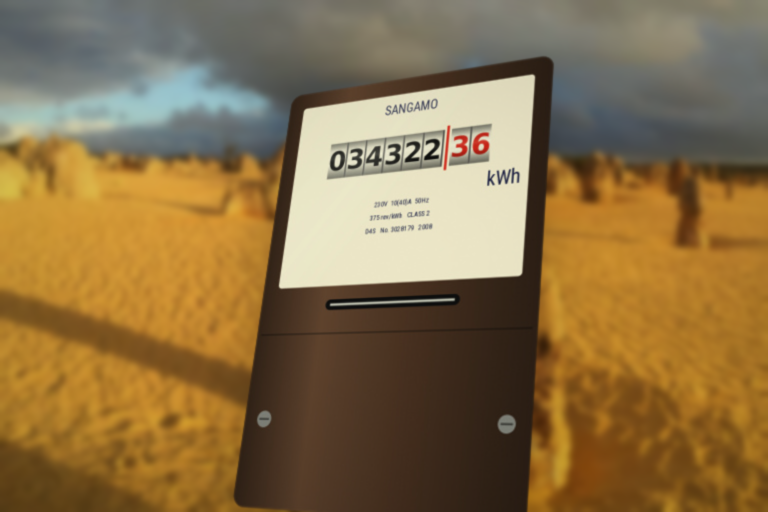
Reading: 34322.36,kWh
